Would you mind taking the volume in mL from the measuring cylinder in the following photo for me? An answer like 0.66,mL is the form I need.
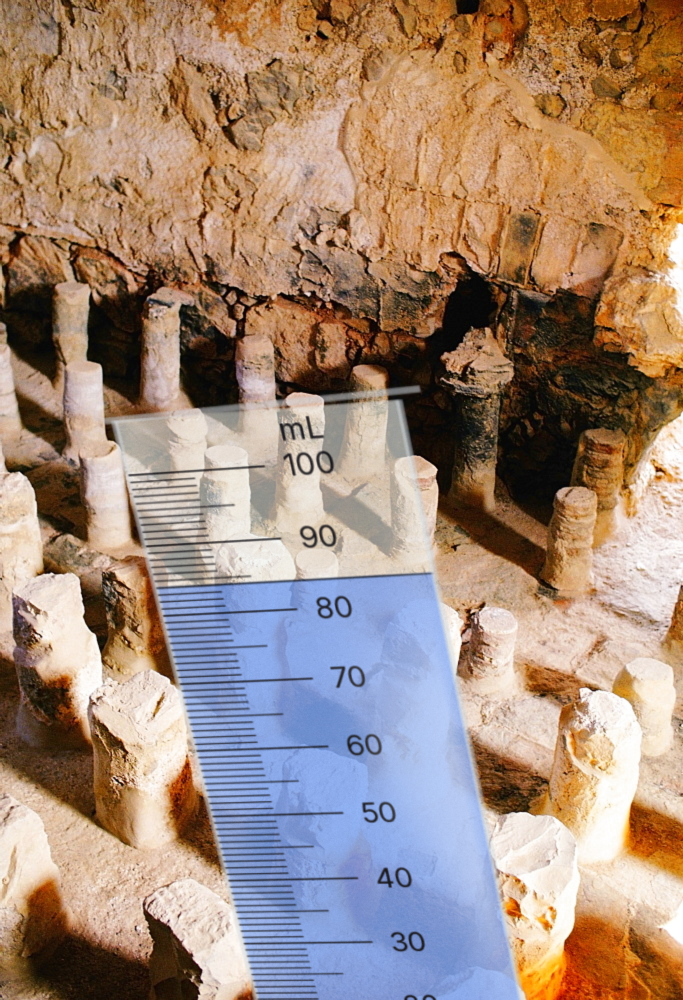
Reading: 84,mL
